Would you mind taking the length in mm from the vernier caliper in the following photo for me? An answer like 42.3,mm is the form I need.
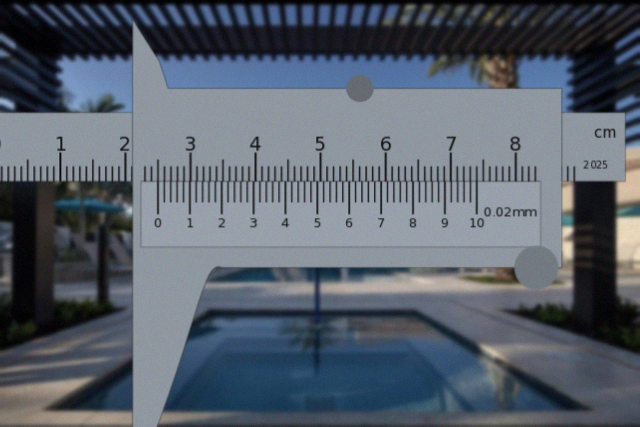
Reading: 25.0,mm
